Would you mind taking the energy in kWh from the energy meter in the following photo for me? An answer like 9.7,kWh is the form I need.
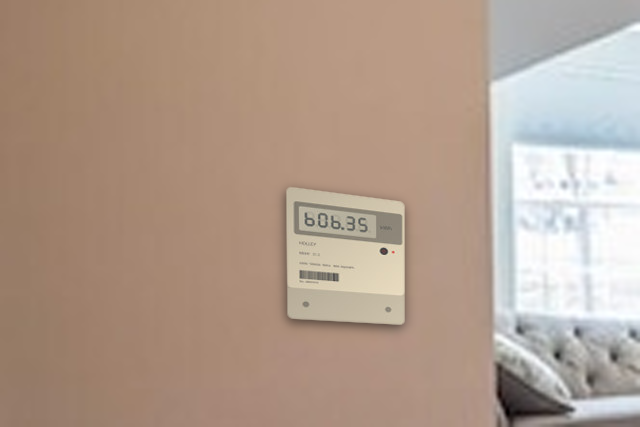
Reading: 606.35,kWh
